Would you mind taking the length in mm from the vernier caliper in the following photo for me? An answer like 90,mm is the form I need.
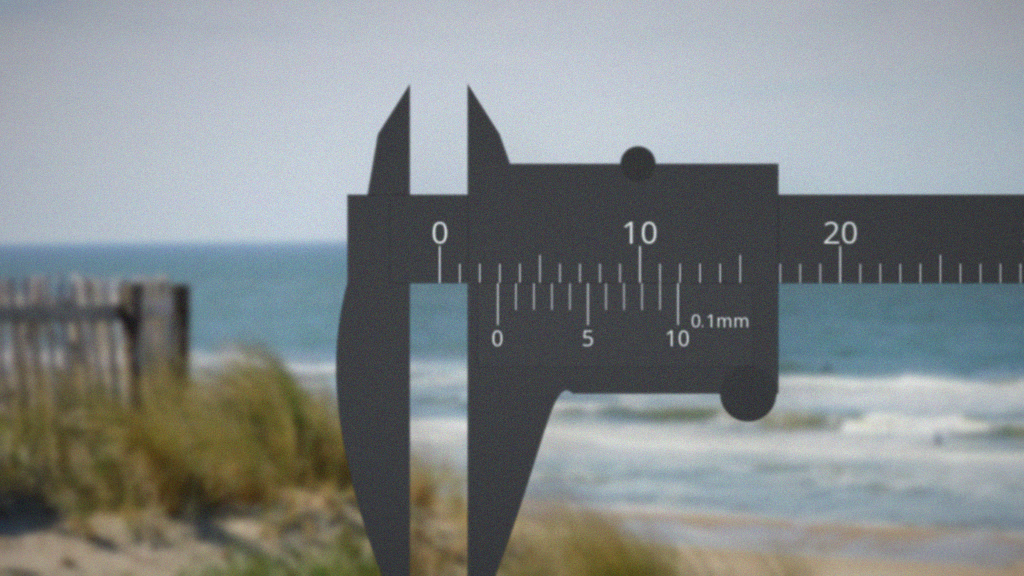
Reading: 2.9,mm
